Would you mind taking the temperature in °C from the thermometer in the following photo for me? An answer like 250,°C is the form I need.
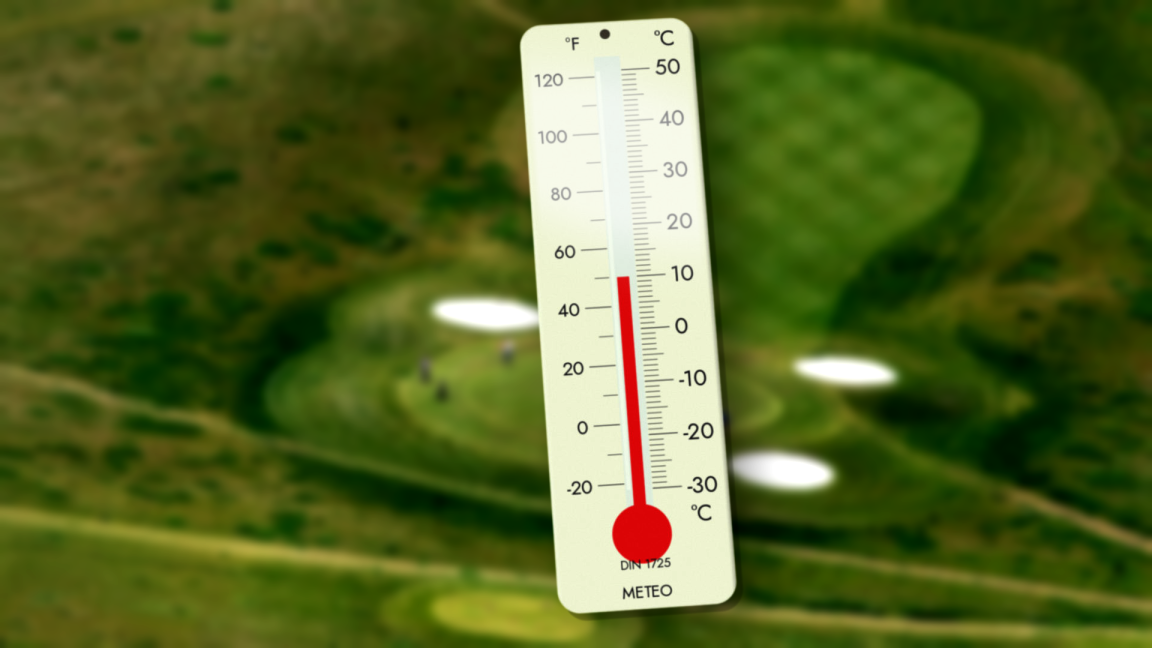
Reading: 10,°C
